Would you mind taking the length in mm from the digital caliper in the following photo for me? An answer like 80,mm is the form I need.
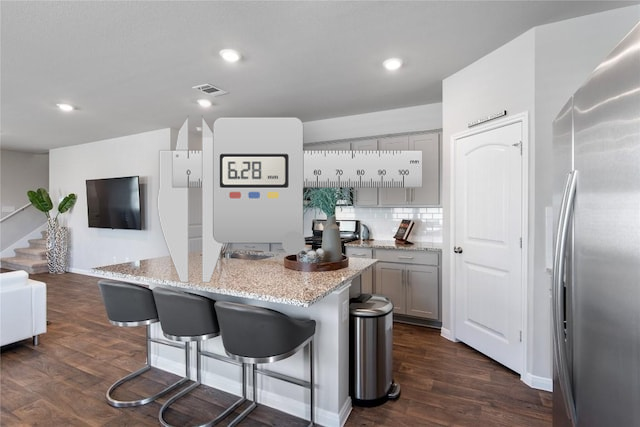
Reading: 6.28,mm
